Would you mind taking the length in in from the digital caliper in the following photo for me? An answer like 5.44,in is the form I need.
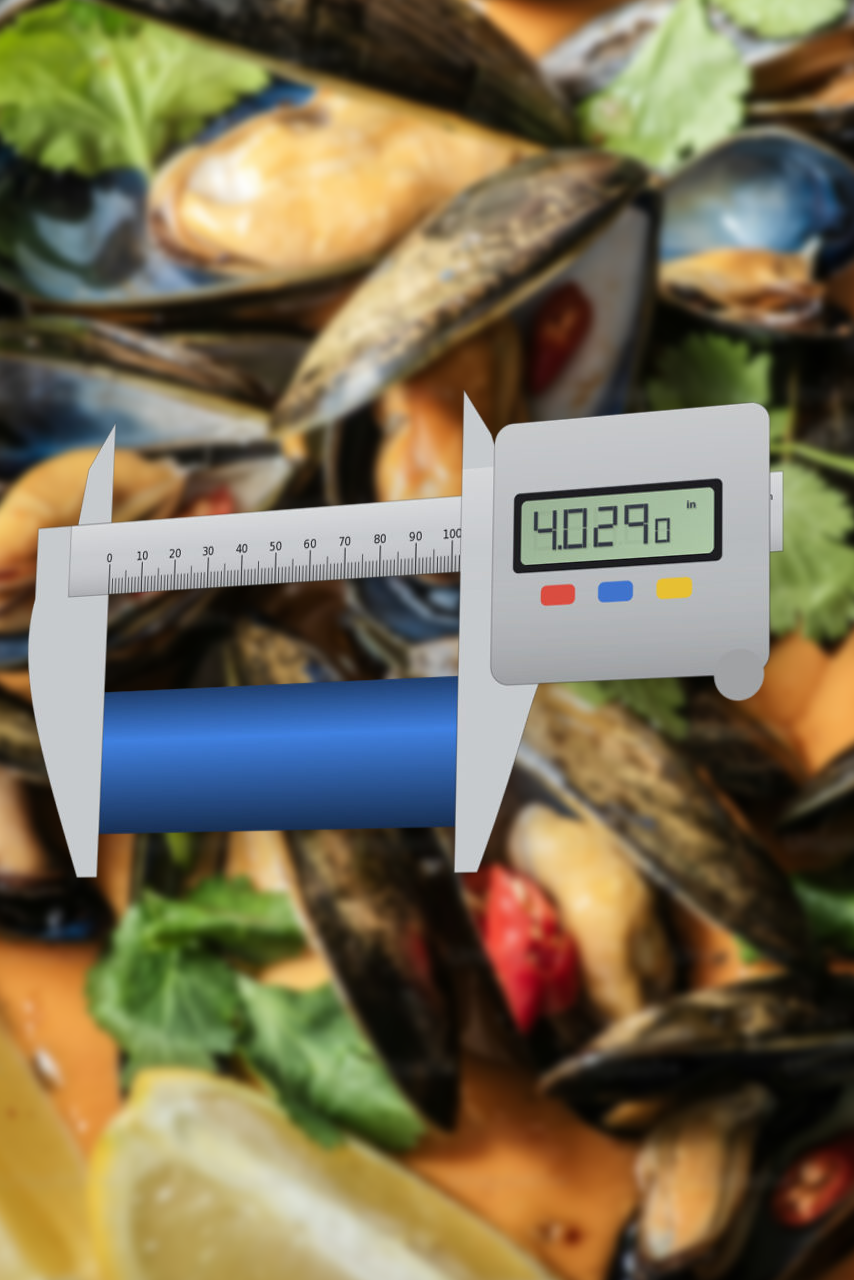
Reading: 4.0290,in
